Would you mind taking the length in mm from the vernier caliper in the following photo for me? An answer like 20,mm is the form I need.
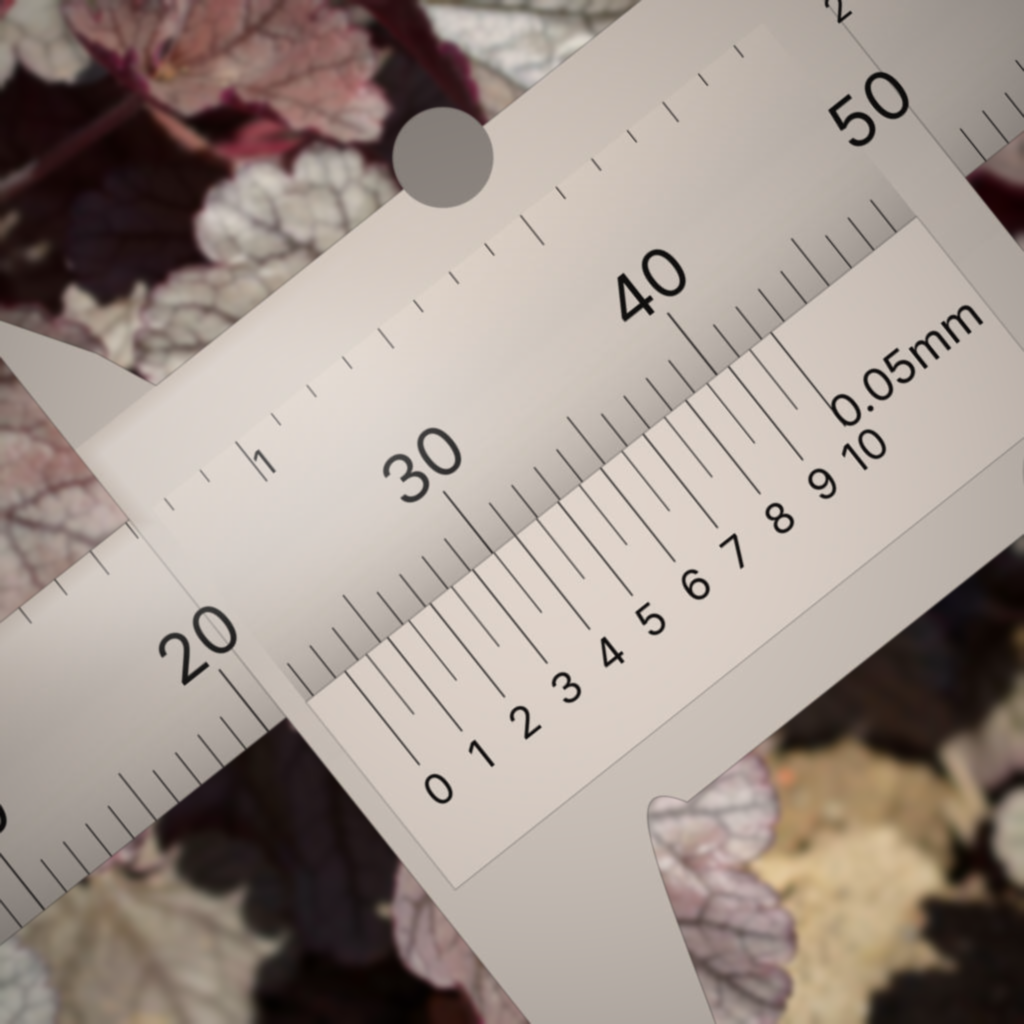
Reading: 23.40,mm
